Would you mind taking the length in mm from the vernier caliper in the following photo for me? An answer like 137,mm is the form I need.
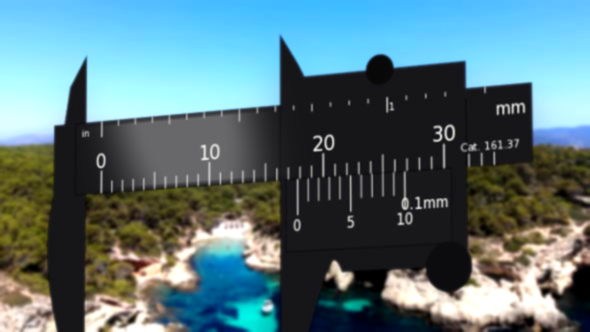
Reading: 17.8,mm
